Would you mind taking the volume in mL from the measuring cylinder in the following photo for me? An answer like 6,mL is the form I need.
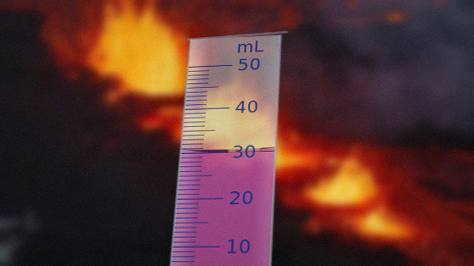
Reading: 30,mL
